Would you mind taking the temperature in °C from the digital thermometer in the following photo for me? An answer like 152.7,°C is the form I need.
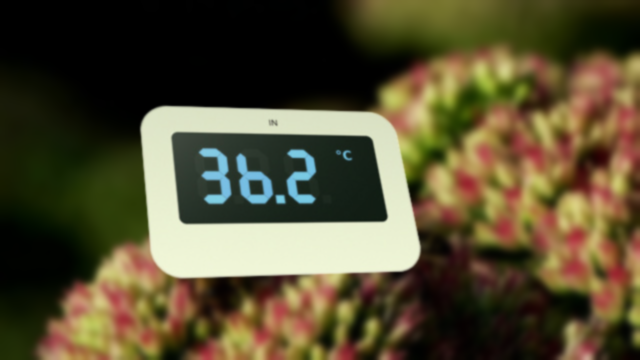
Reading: 36.2,°C
